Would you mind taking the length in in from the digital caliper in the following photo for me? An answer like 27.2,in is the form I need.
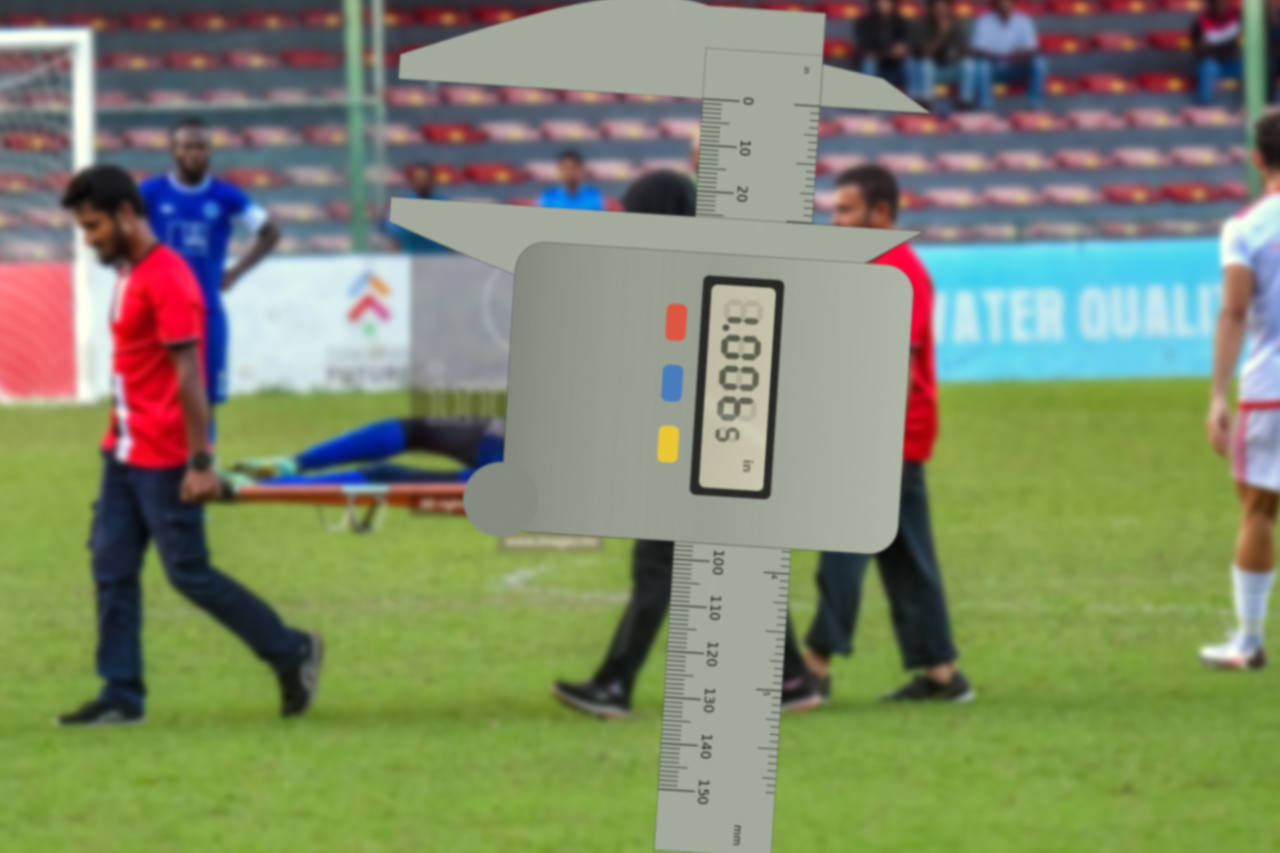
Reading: 1.0065,in
